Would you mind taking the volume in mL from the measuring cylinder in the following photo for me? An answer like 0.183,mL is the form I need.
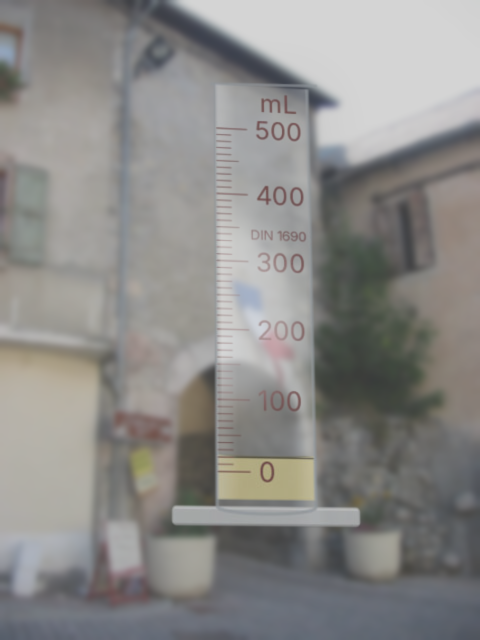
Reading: 20,mL
